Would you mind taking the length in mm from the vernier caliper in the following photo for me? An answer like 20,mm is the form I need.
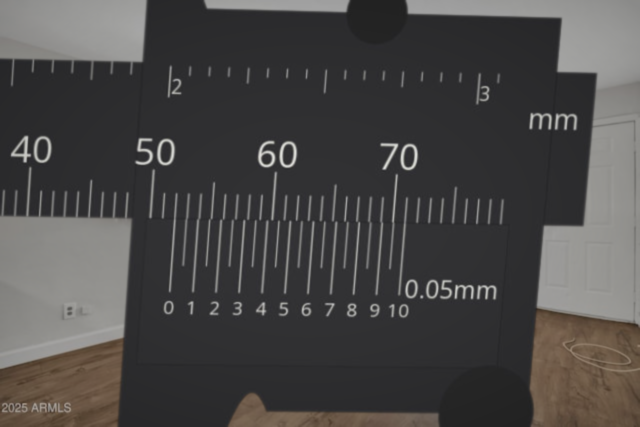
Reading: 52.0,mm
